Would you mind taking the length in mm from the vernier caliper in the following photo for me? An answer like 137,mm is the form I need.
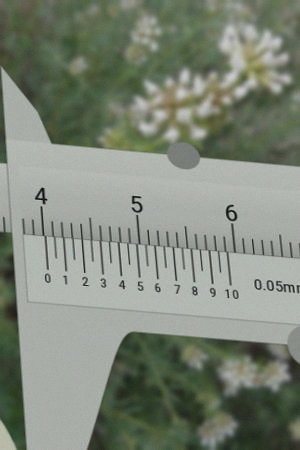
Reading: 40.2,mm
